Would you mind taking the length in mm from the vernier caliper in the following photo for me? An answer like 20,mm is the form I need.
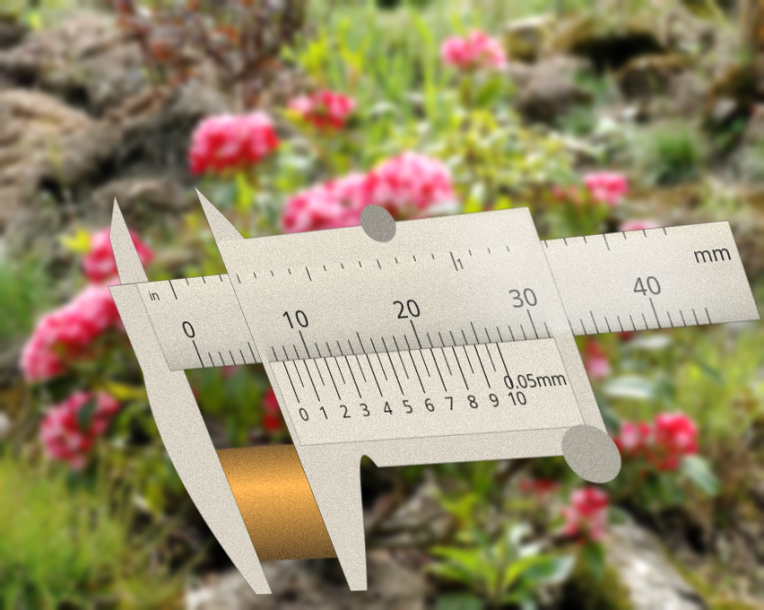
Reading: 7.5,mm
